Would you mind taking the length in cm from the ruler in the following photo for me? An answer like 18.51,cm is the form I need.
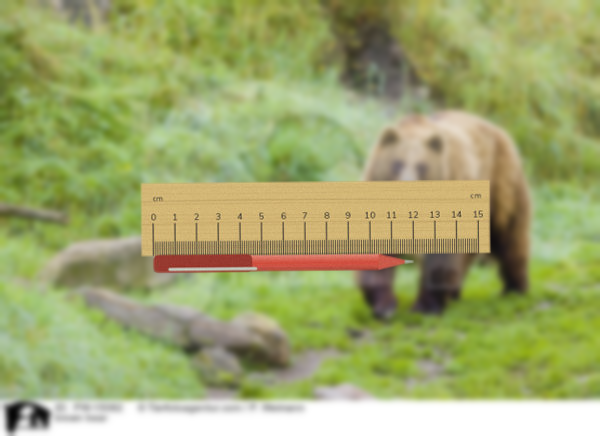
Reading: 12,cm
